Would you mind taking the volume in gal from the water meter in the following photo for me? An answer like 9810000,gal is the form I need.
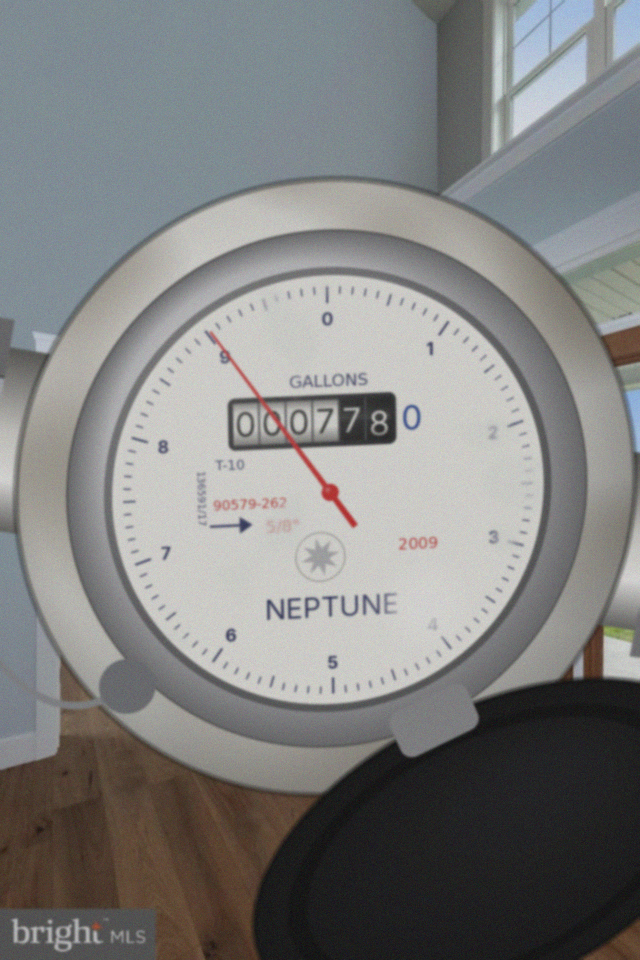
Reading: 7779.0,gal
